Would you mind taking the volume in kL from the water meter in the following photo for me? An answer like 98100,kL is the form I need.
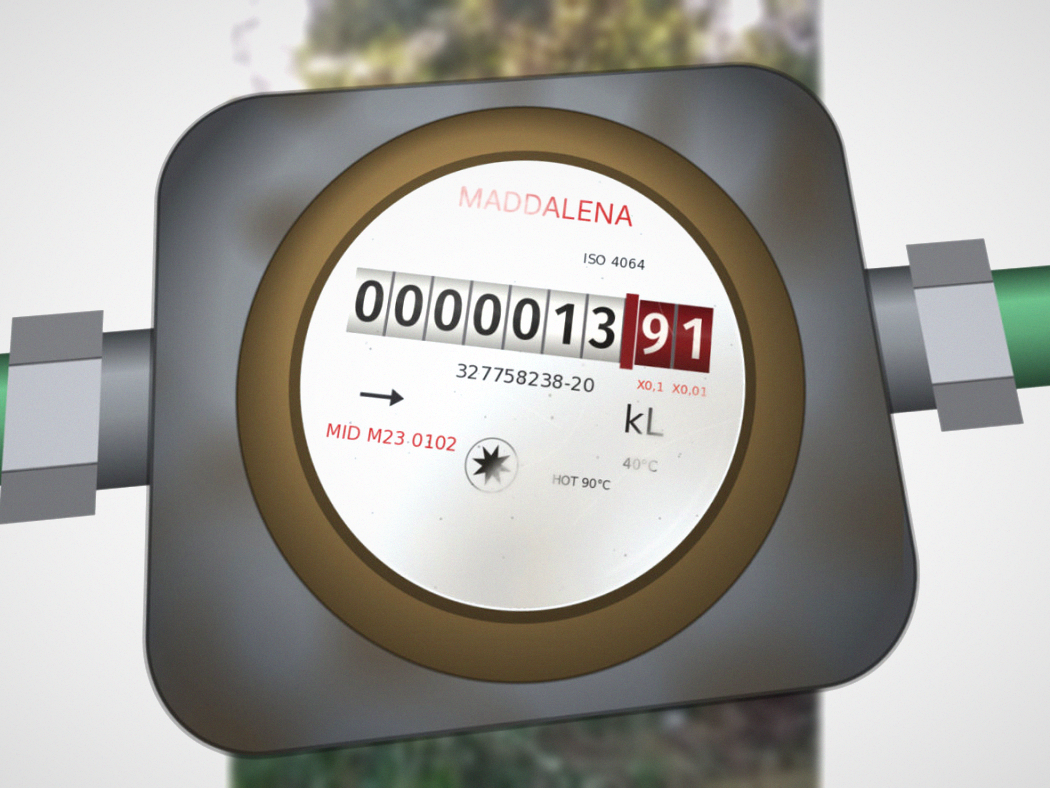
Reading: 13.91,kL
